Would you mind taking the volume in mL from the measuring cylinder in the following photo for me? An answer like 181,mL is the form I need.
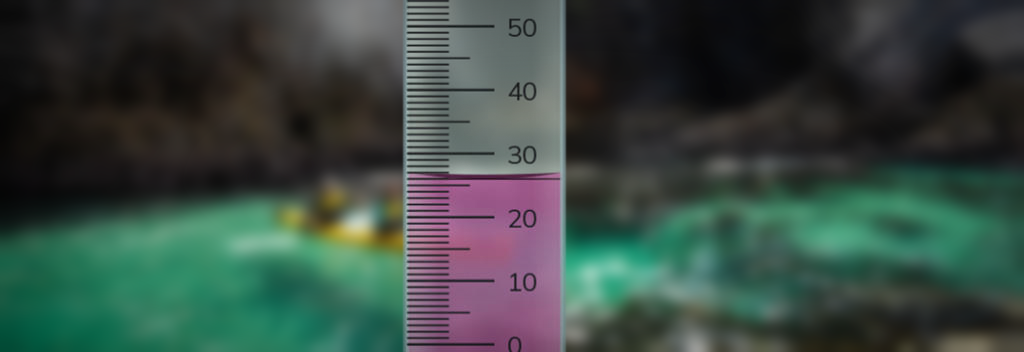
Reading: 26,mL
